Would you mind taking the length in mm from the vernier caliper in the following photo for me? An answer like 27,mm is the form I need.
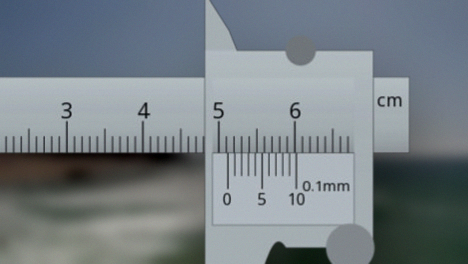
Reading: 51.2,mm
